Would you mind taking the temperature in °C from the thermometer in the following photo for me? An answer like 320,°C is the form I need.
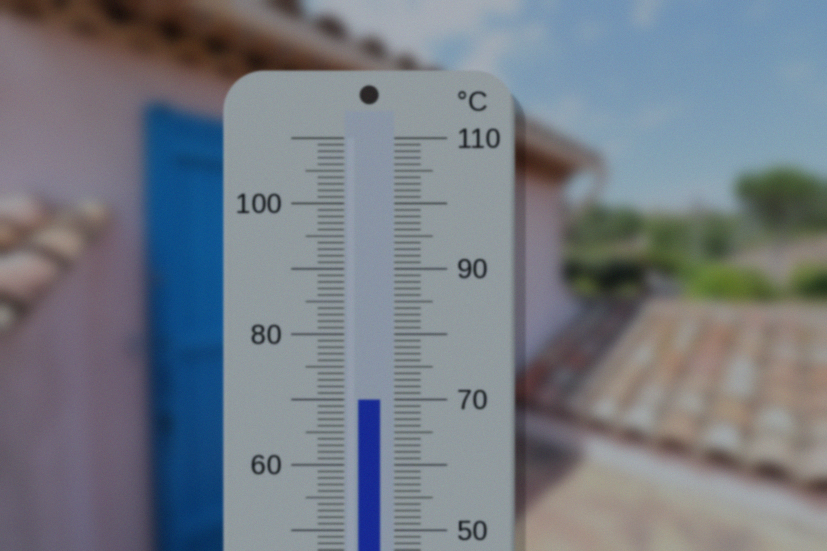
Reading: 70,°C
